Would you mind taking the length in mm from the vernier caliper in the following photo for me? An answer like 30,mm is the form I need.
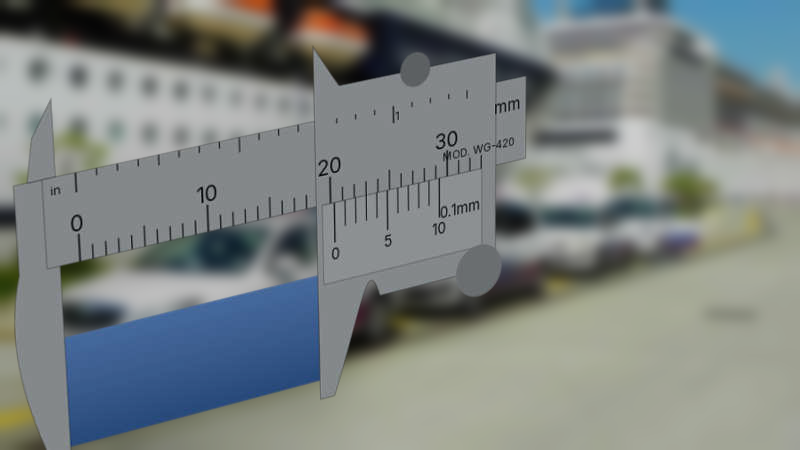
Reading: 20.3,mm
